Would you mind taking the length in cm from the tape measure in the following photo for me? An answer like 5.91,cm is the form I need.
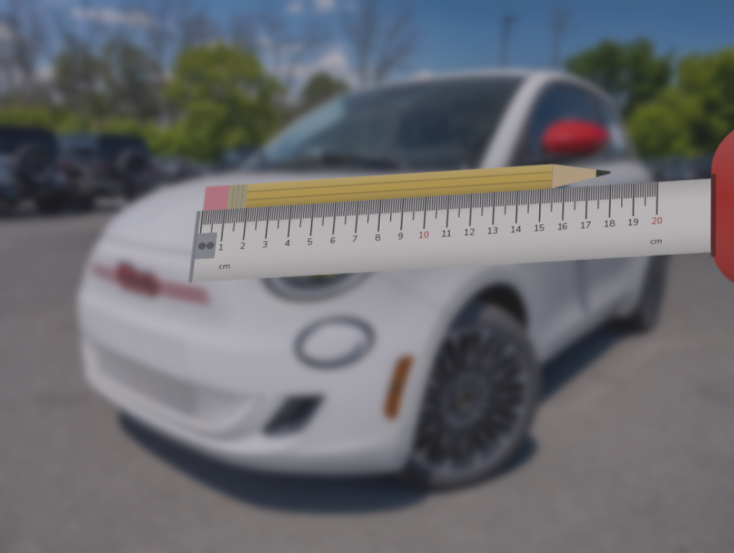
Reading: 18,cm
